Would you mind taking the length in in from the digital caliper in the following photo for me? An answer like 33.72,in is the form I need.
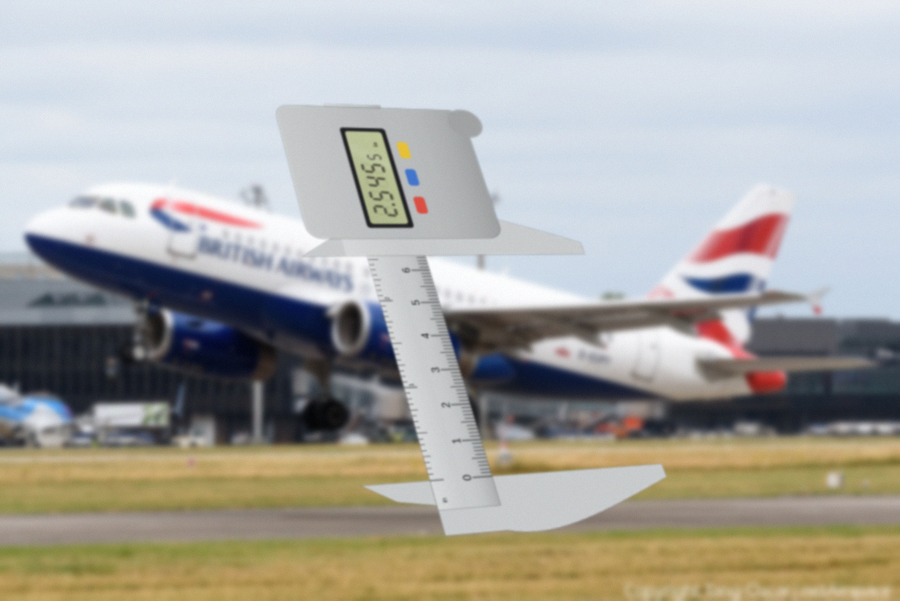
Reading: 2.5455,in
